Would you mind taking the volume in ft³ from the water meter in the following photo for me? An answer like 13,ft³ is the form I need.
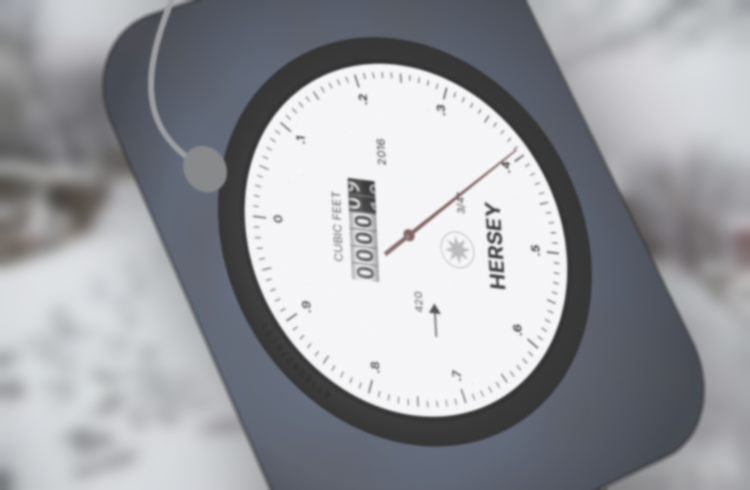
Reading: 9.39,ft³
